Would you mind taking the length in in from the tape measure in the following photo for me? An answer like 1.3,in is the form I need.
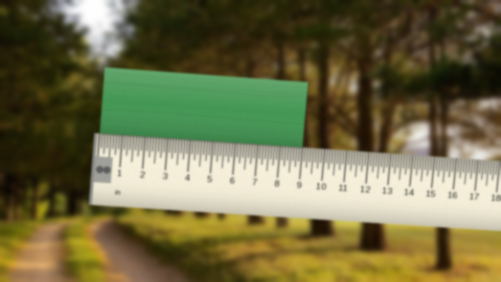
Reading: 9,in
